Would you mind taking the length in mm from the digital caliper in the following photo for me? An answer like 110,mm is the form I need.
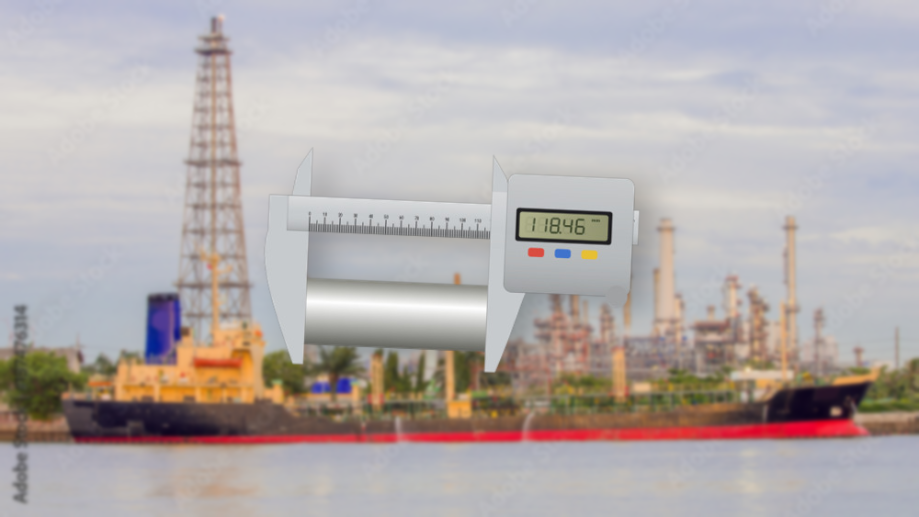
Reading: 118.46,mm
